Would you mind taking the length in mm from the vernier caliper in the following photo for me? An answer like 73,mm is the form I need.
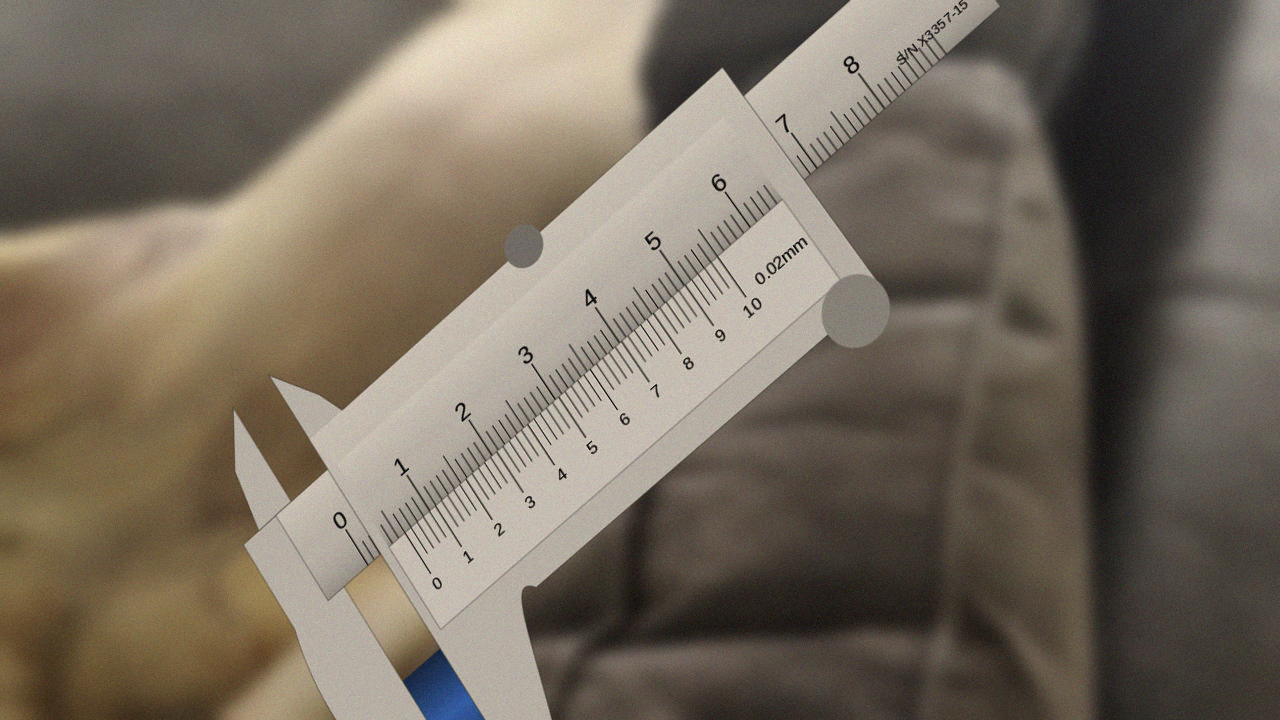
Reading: 6.0,mm
